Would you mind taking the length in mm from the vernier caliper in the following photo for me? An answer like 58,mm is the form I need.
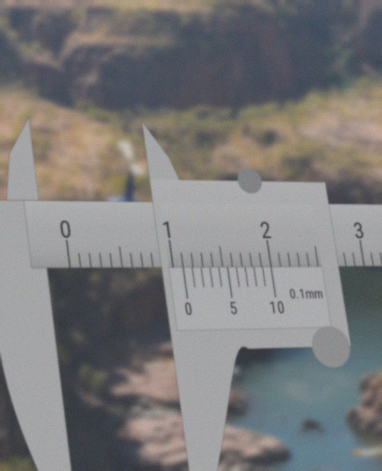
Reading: 11.0,mm
